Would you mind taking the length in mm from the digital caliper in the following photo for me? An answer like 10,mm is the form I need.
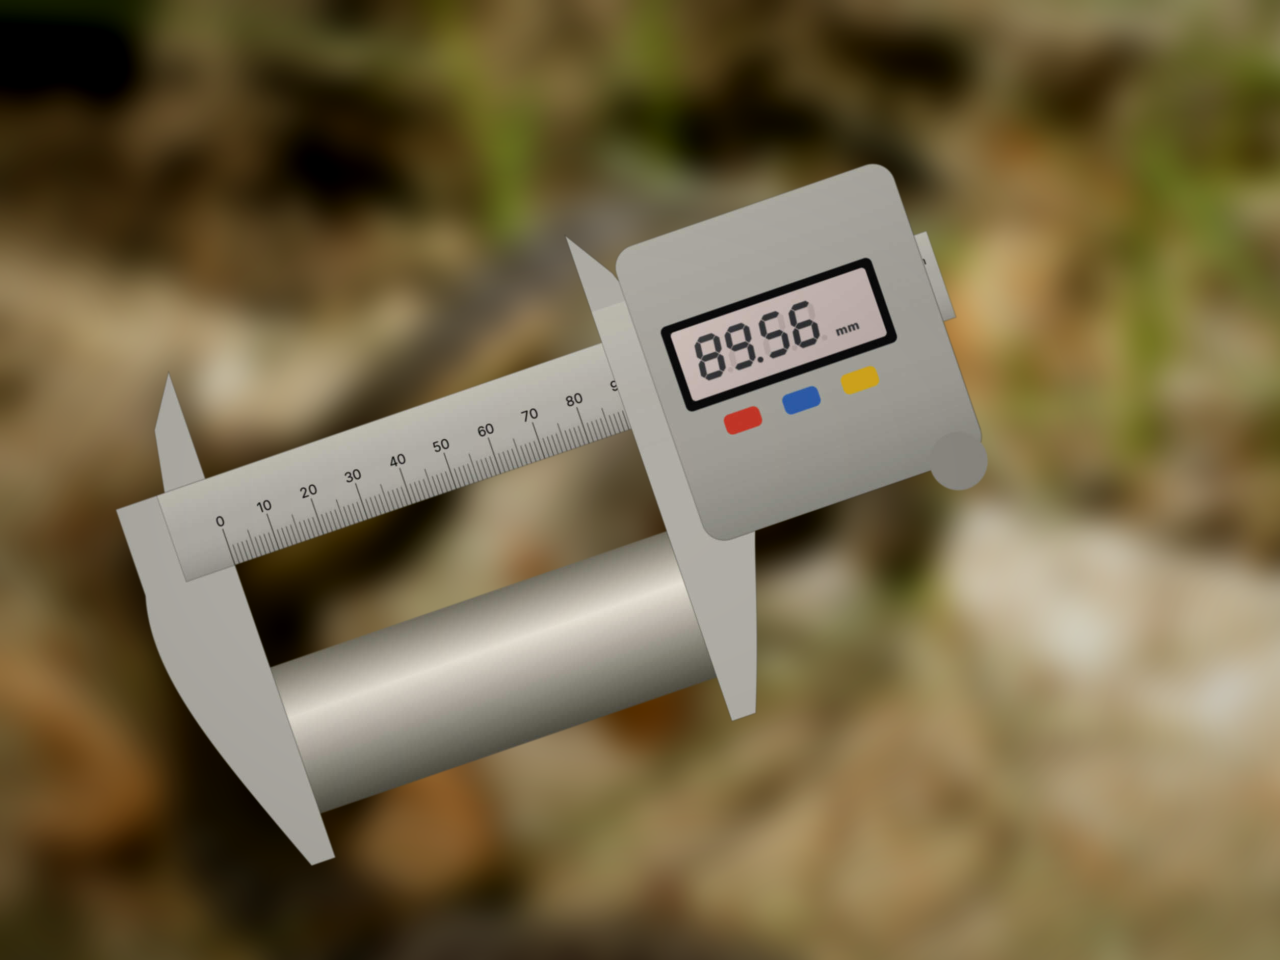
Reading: 89.56,mm
